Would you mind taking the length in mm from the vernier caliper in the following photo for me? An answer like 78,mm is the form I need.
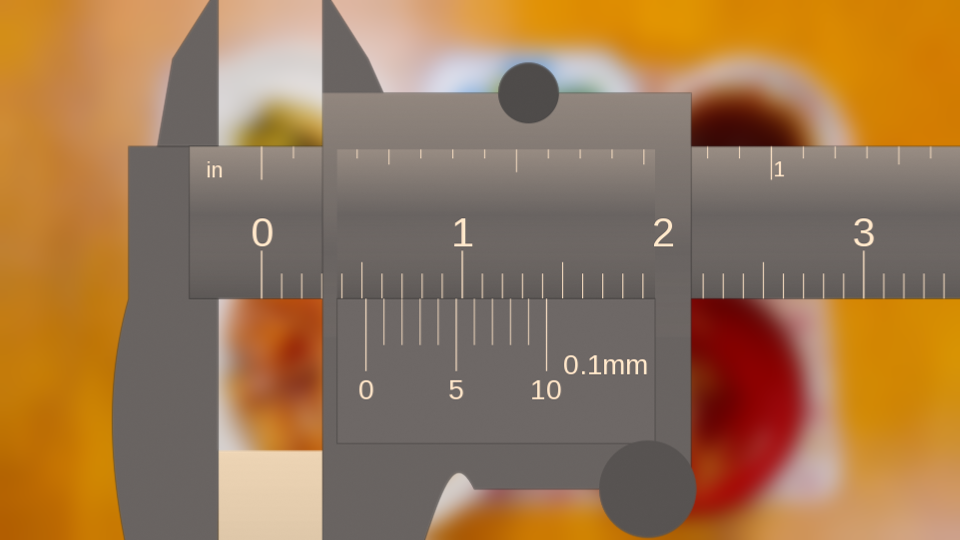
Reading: 5.2,mm
